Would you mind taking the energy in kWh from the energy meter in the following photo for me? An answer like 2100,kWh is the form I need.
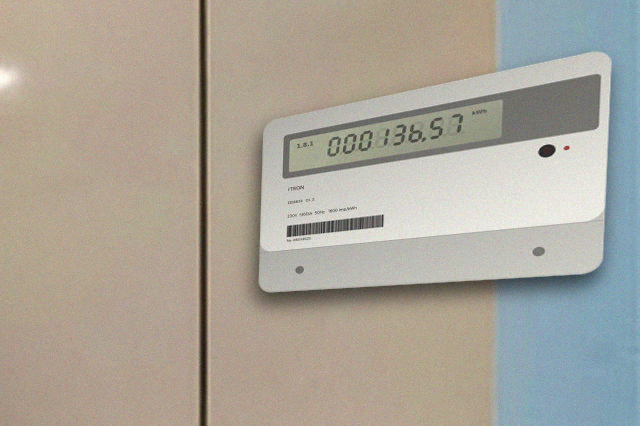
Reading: 136.57,kWh
